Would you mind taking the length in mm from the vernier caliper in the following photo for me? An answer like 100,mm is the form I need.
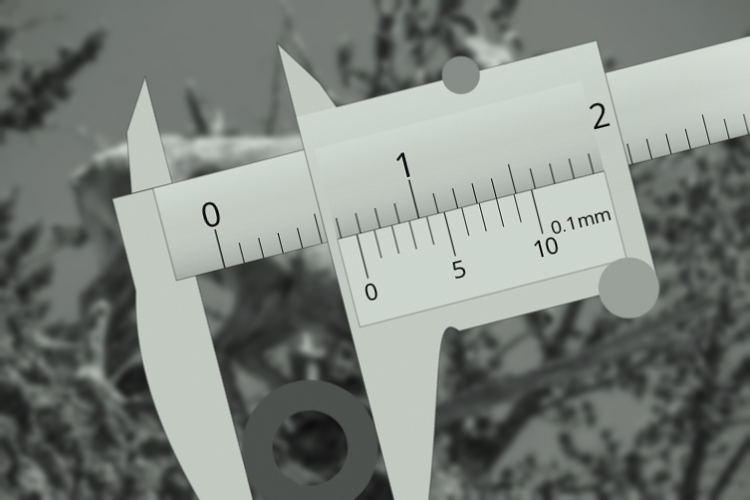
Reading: 6.8,mm
